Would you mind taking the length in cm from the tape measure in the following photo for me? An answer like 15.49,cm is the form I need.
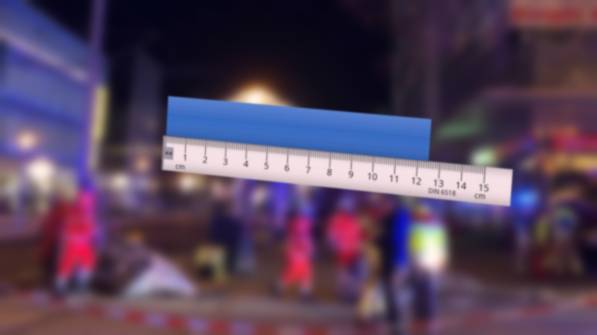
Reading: 12.5,cm
